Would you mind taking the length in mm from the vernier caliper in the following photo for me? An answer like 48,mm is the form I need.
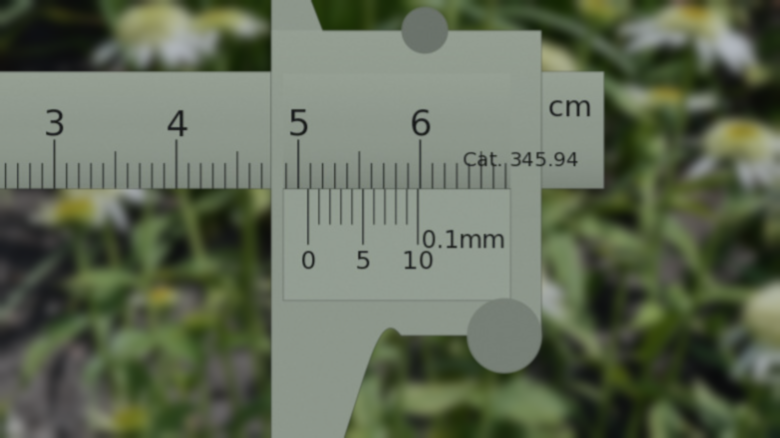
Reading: 50.8,mm
